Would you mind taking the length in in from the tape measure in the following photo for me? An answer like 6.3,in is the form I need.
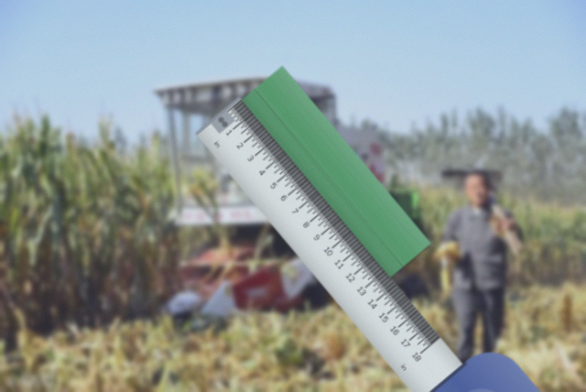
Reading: 13.5,in
